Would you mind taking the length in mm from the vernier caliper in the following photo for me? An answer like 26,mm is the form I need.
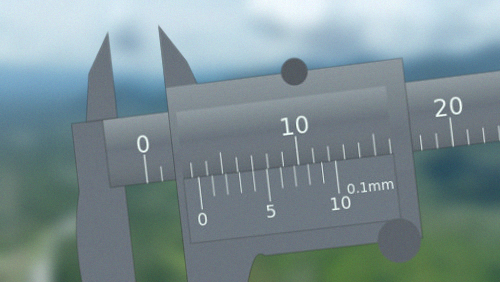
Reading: 3.4,mm
